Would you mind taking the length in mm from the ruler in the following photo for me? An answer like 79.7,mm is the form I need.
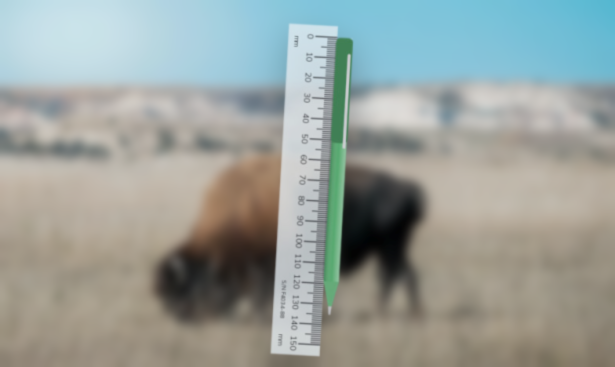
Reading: 135,mm
